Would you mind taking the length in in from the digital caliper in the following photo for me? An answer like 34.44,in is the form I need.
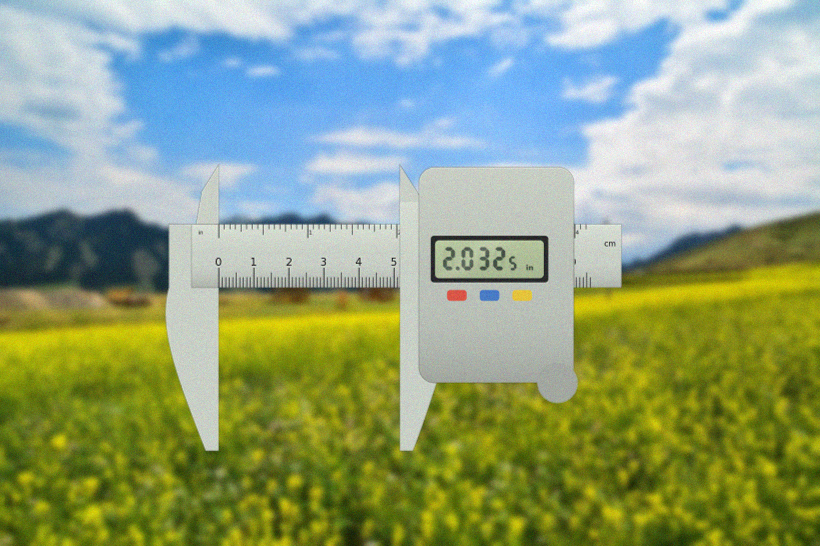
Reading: 2.0325,in
